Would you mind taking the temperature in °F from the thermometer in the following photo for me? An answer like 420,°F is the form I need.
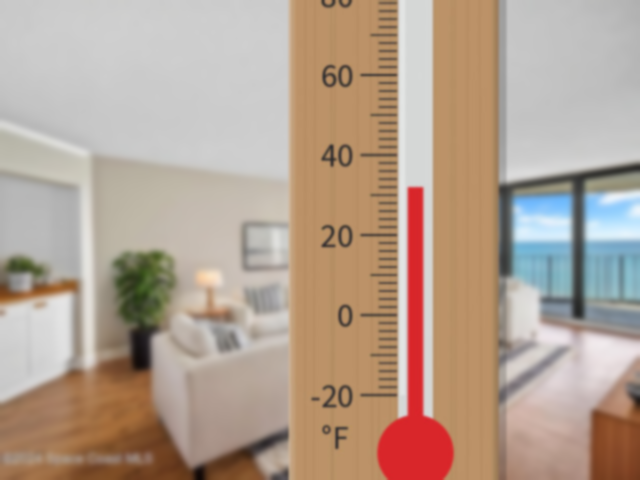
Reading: 32,°F
